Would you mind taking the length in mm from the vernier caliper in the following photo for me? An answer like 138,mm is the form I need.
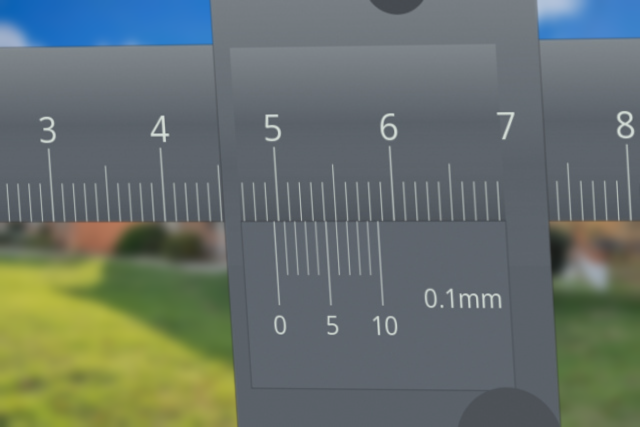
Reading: 49.6,mm
